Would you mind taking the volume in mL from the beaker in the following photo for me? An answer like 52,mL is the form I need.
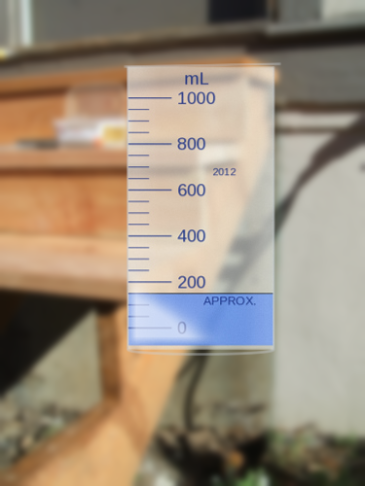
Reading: 150,mL
